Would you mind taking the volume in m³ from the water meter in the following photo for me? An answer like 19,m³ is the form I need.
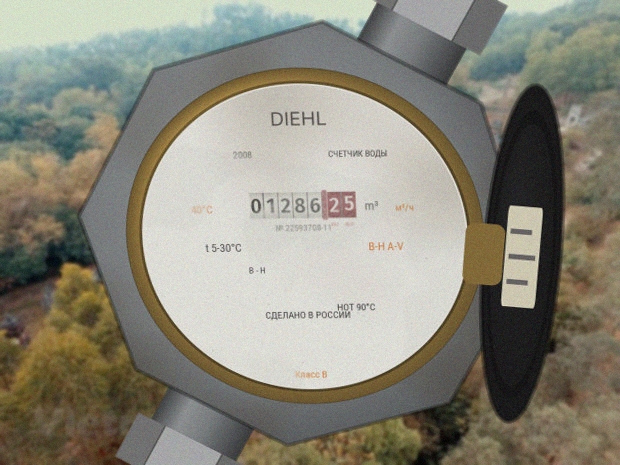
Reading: 1286.25,m³
